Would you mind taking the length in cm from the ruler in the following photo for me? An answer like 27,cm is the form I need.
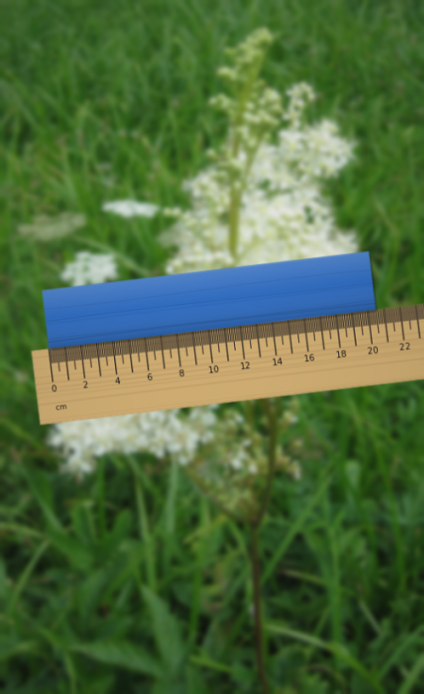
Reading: 20.5,cm
